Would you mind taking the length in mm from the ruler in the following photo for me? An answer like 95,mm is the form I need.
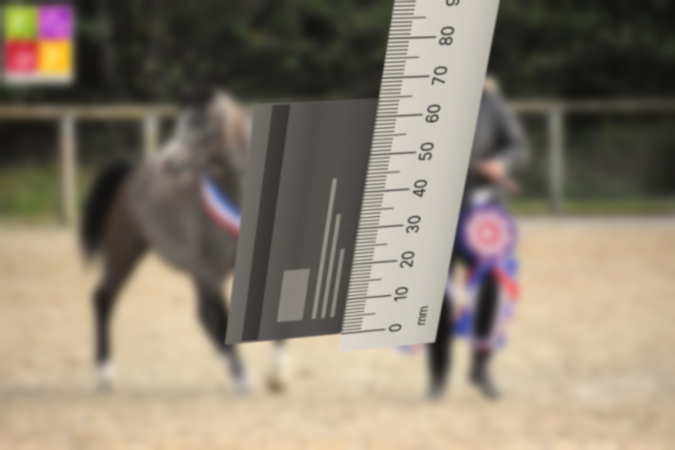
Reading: 65,mm
